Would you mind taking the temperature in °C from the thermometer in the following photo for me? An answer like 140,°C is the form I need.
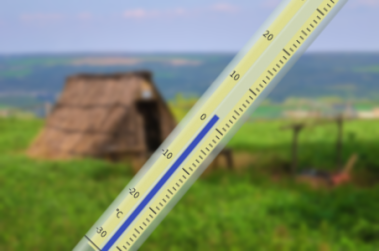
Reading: 2,°C
